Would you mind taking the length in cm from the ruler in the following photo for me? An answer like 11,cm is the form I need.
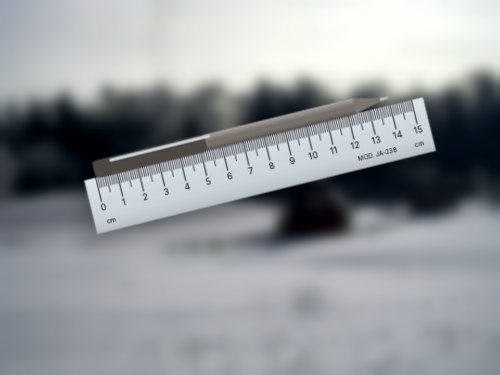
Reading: 14,cm
